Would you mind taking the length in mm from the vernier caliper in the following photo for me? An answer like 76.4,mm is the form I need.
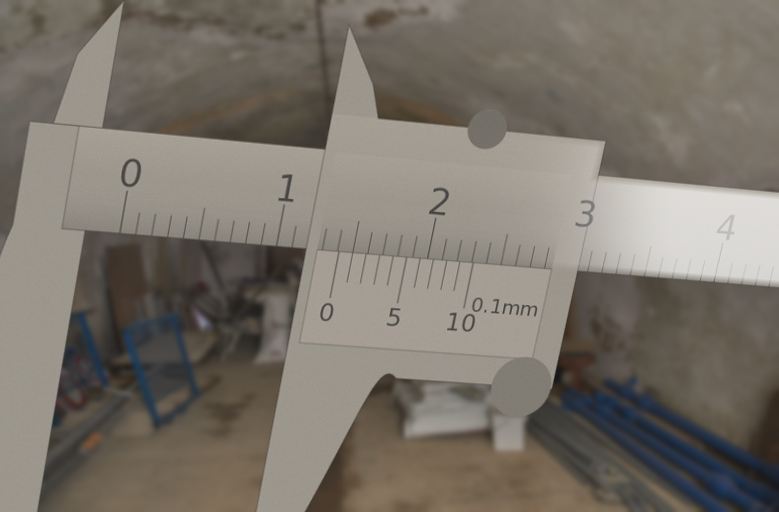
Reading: 14.1,mm
